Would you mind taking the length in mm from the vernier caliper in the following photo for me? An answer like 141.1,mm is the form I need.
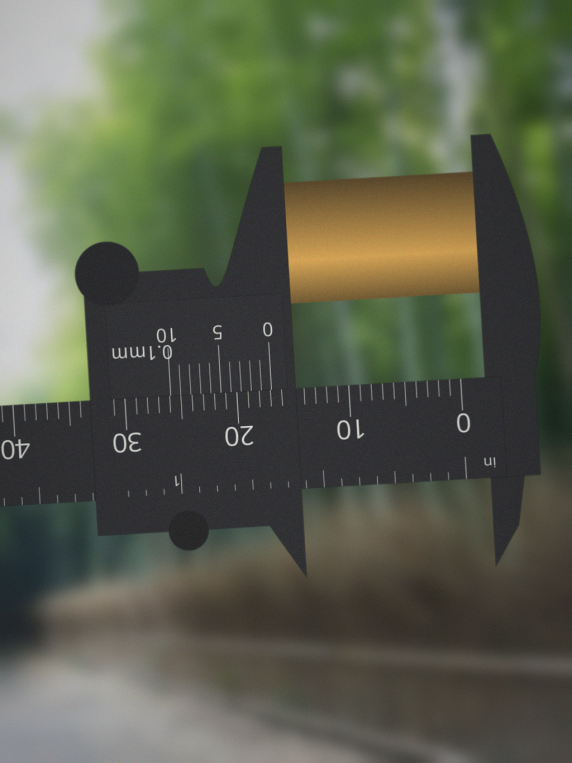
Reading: 16.9,mm
